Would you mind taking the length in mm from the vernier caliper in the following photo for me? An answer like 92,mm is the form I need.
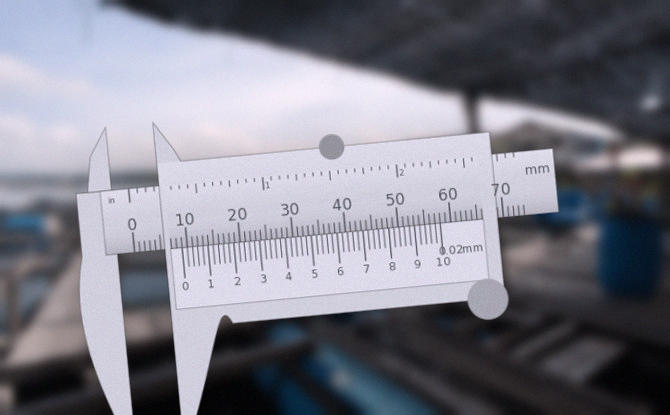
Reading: 9.0,mm
